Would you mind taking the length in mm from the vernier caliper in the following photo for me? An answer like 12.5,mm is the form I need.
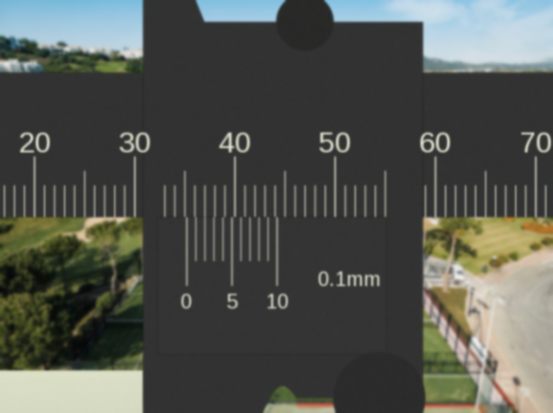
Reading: 35.2,mm
